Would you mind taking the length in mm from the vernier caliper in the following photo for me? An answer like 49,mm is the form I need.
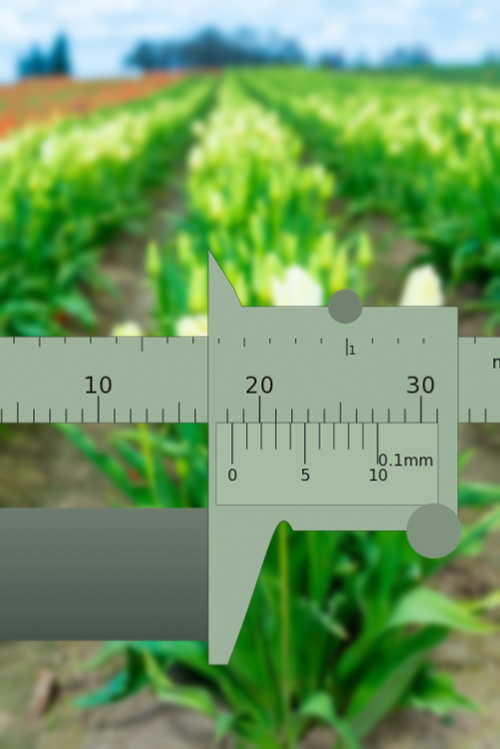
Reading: 18.3,mm
